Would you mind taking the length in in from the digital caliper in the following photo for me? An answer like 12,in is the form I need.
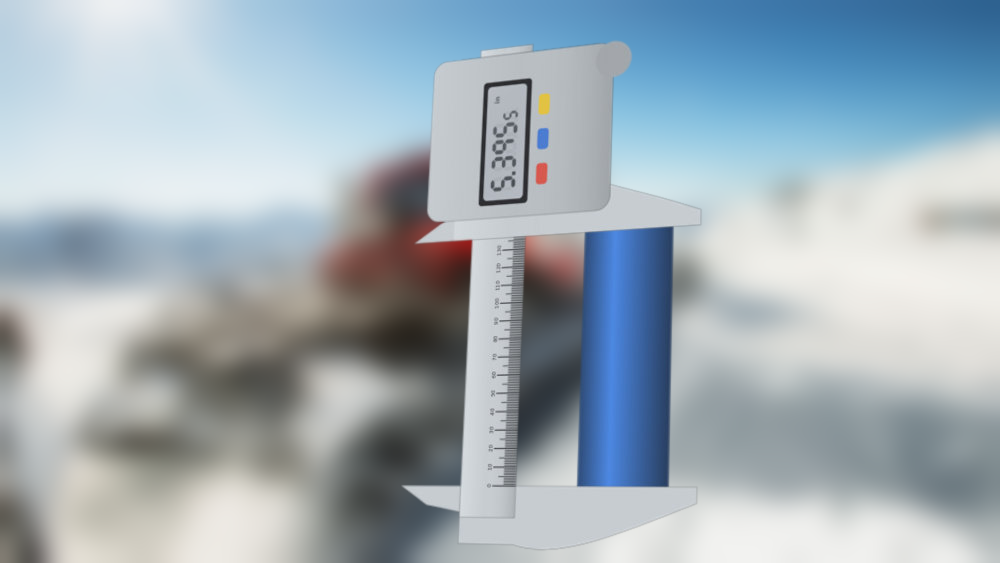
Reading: 5.3955,in
